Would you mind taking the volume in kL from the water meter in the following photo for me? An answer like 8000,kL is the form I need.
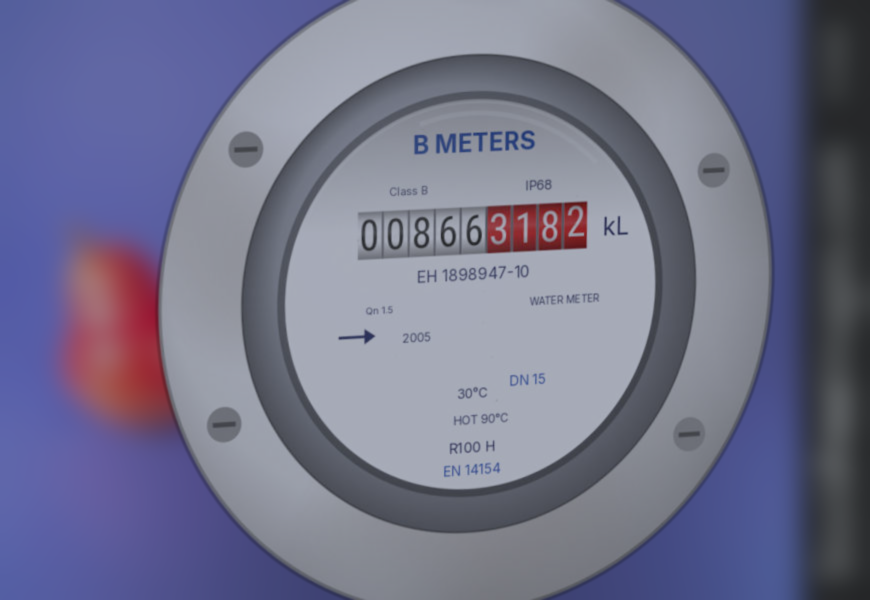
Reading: 866.3182,kL
